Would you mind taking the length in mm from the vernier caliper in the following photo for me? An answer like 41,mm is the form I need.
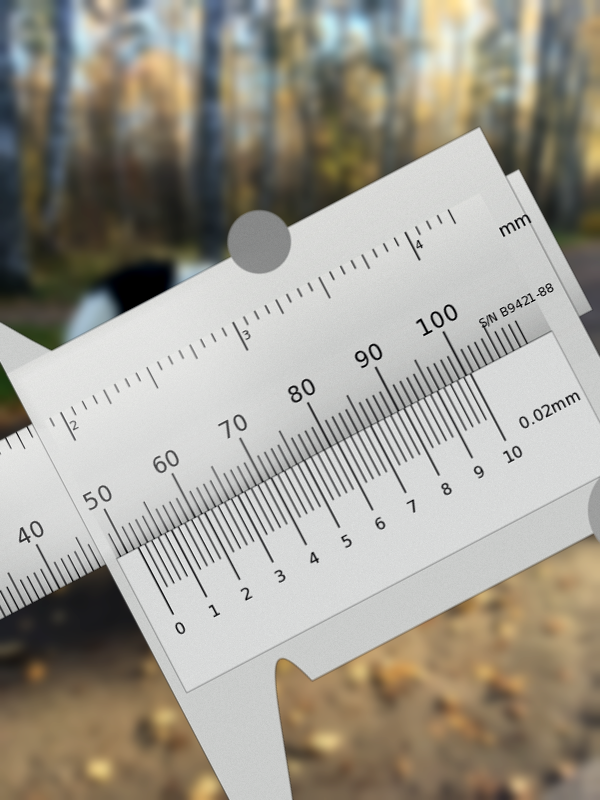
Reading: 51.6,mm
